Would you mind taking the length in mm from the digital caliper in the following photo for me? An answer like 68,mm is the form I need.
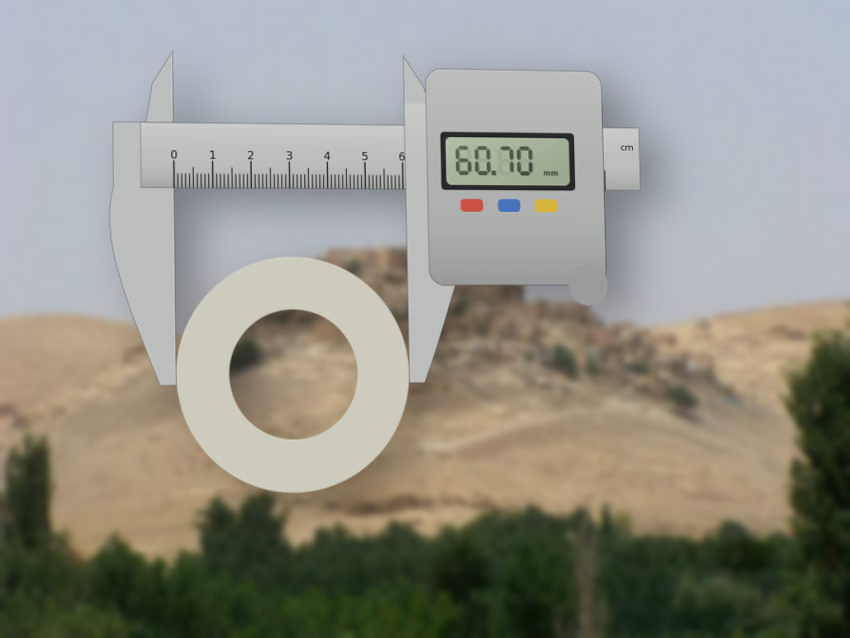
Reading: 60.70,mm
